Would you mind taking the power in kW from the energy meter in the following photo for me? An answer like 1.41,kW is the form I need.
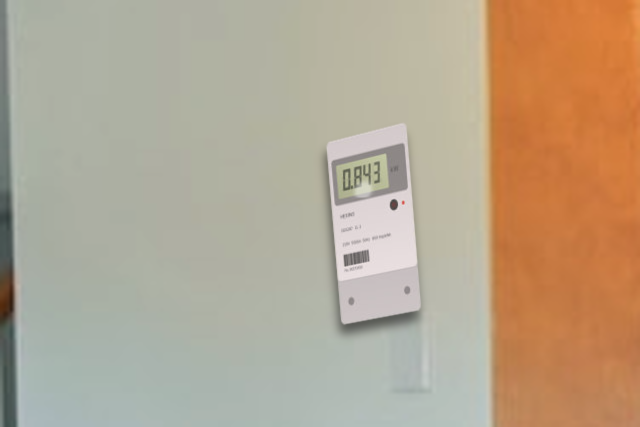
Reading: 0.843,kW
